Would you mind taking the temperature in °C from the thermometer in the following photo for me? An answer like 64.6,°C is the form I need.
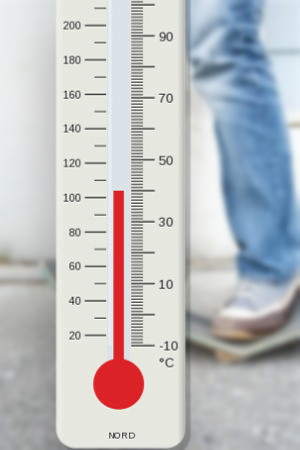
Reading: 40,°C
